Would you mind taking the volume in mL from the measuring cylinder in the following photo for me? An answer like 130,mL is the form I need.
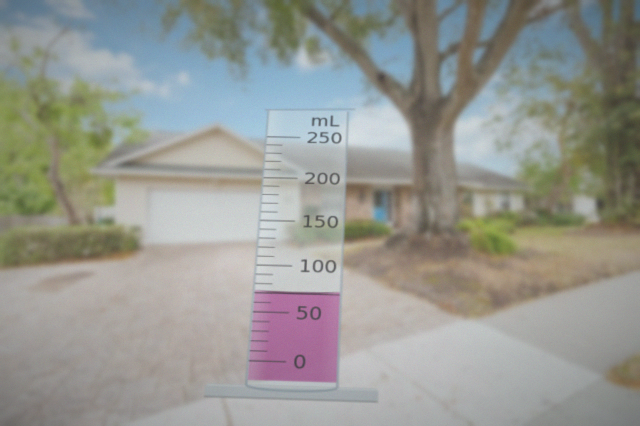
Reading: 70,mL
